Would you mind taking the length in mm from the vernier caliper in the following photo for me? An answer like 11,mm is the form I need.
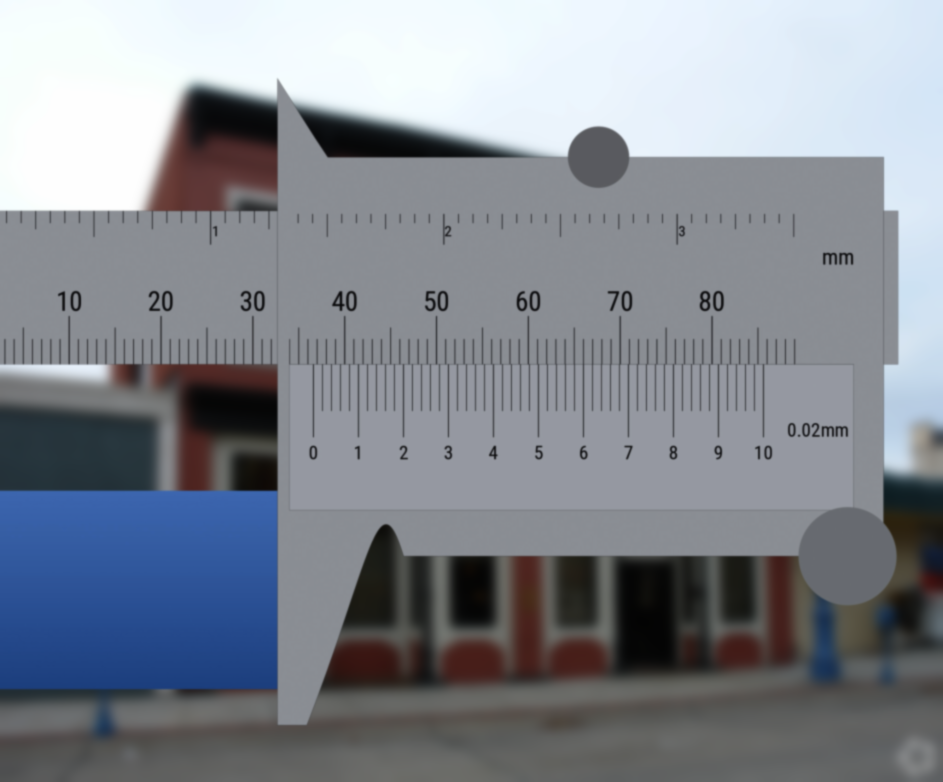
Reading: 36.6,mm
